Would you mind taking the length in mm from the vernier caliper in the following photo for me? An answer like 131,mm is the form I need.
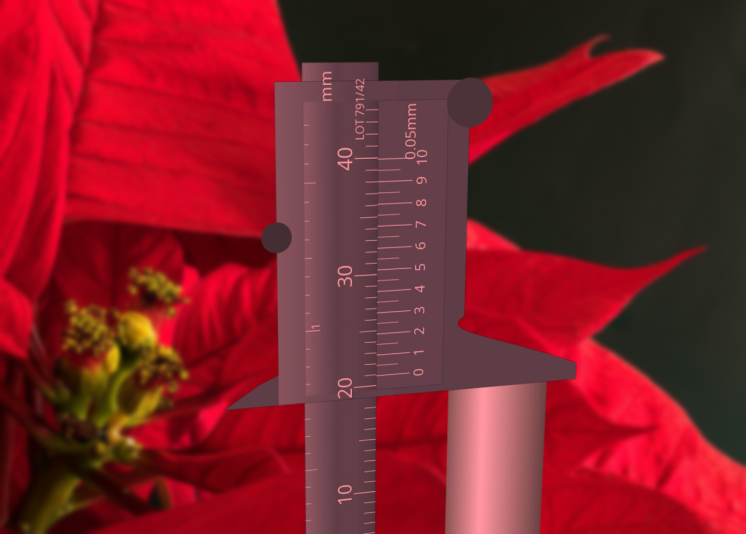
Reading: 20.9,mm
